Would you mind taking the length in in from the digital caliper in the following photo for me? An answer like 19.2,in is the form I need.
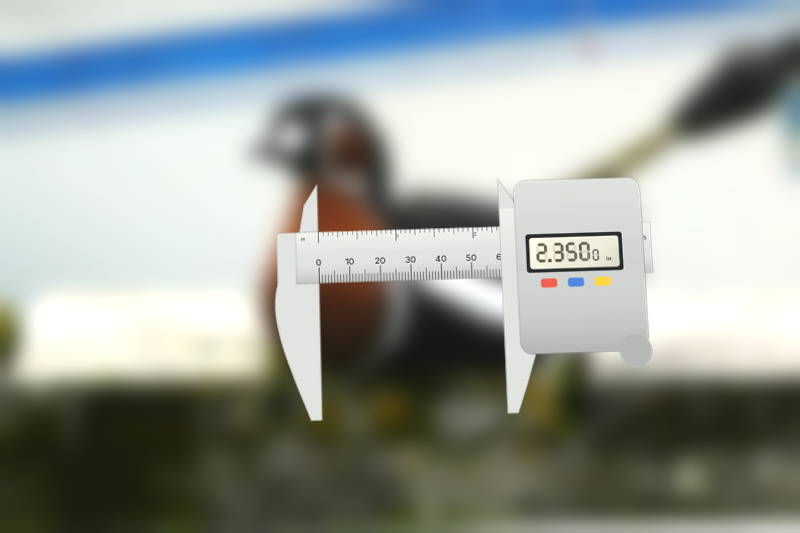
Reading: 2.3500,in
